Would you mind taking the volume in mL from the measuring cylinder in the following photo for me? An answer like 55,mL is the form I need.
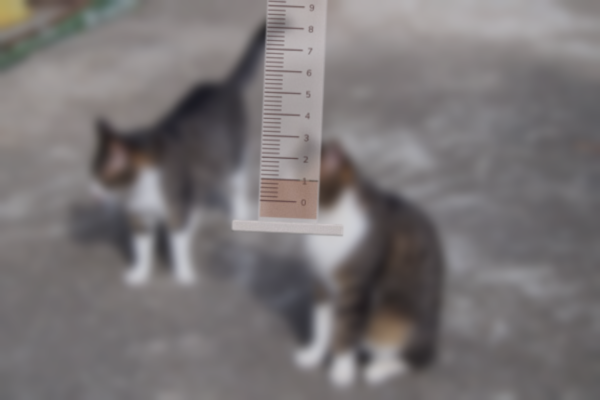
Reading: 1,mL
